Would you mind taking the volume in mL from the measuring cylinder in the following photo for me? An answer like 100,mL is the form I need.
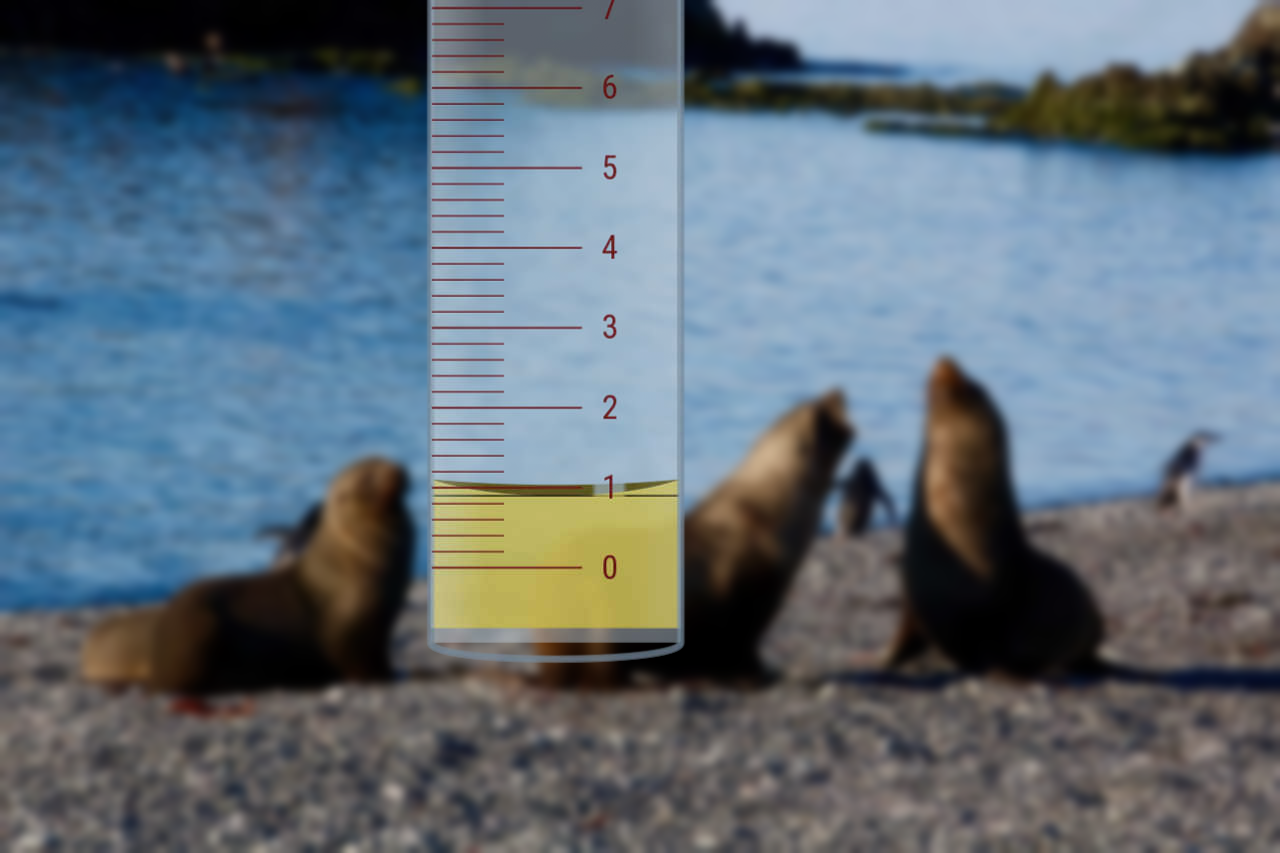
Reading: 0.9,mL
